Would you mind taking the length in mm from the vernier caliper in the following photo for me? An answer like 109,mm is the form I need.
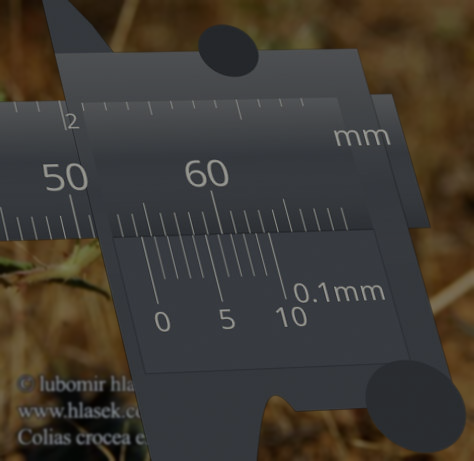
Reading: 54.3,mm
